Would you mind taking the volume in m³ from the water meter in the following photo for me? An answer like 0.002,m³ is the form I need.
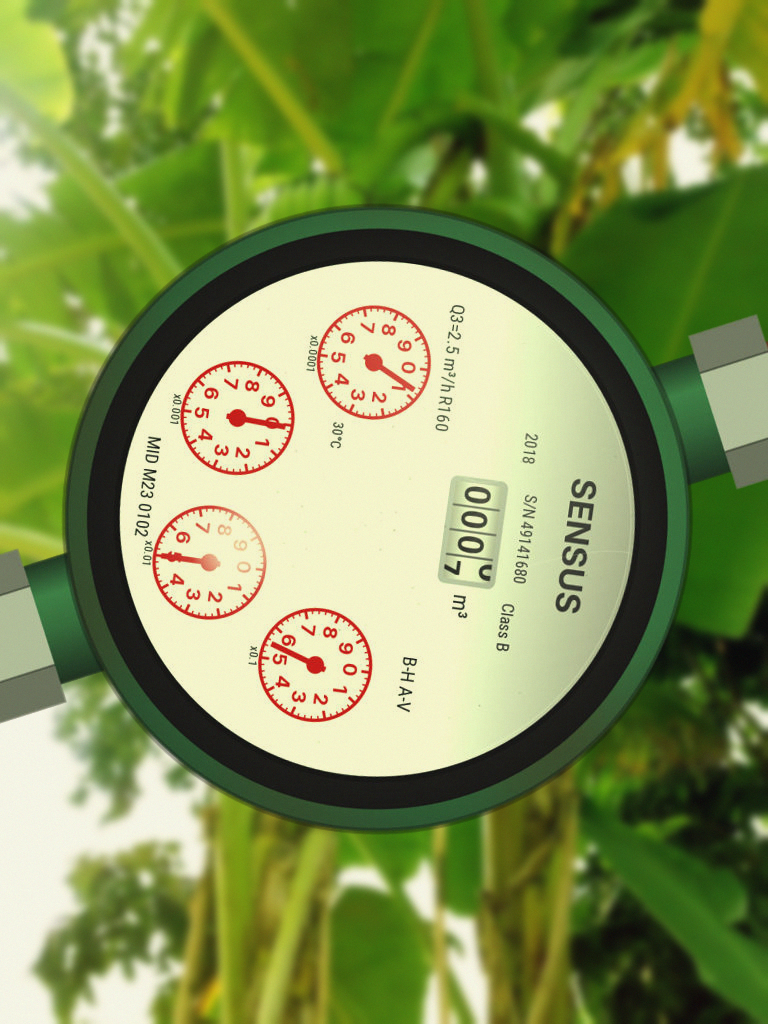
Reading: 6.5500,m³
